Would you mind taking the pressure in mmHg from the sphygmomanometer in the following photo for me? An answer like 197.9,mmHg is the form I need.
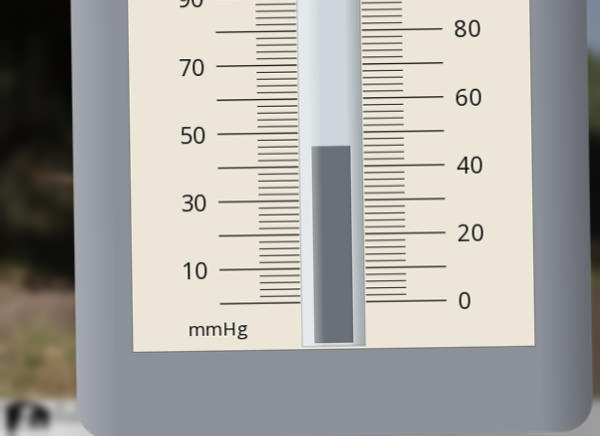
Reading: 46,mmHg
